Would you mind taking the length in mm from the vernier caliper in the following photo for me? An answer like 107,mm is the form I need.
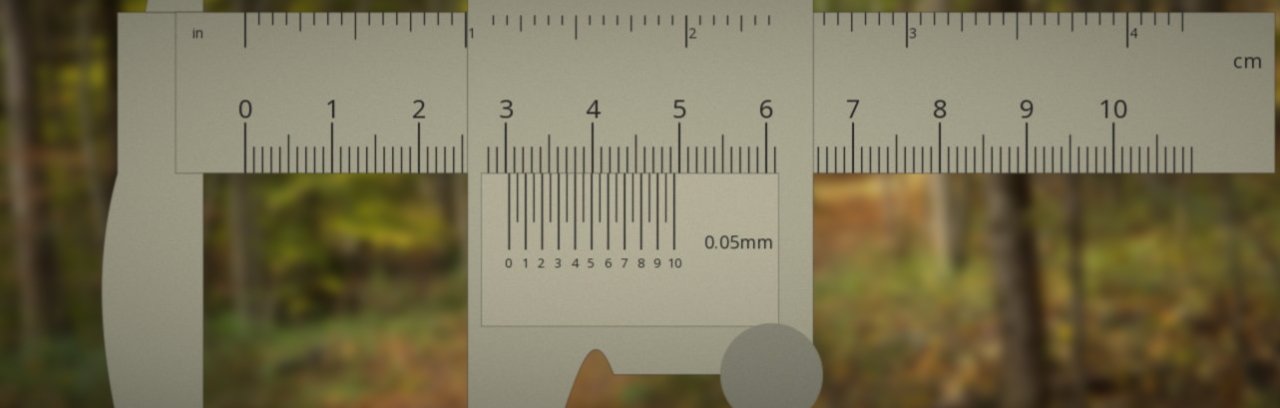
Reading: 30.4,mm
